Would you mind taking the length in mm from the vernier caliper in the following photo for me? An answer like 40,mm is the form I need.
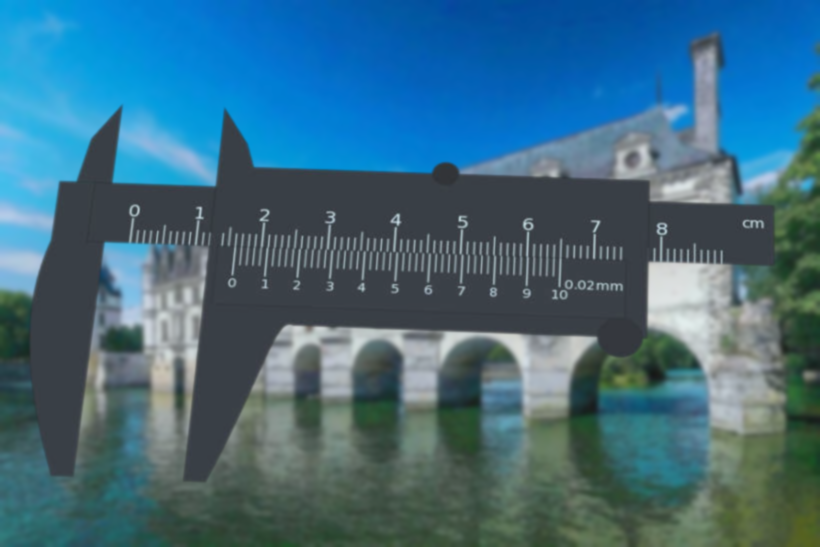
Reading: 16.0,mm
